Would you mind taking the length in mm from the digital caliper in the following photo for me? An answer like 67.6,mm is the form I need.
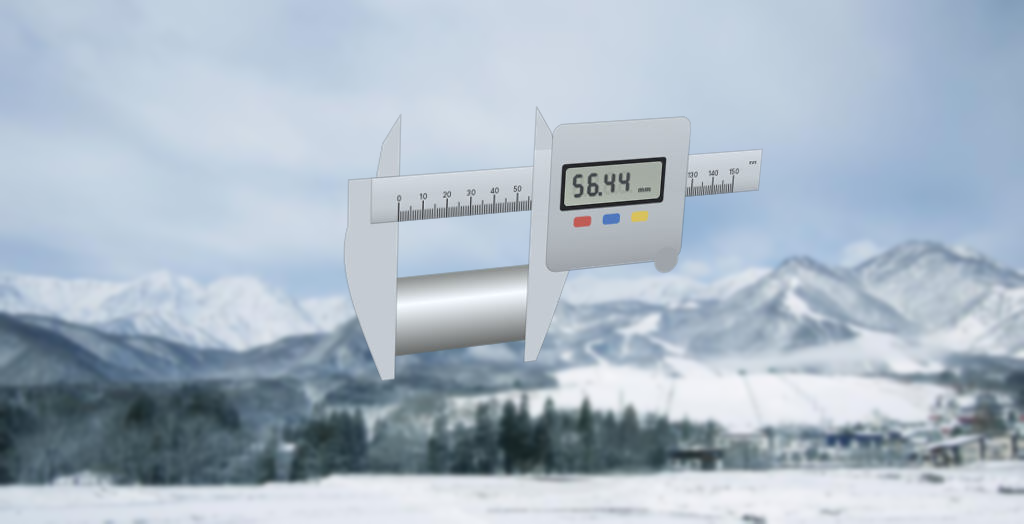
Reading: 56.44,mm
